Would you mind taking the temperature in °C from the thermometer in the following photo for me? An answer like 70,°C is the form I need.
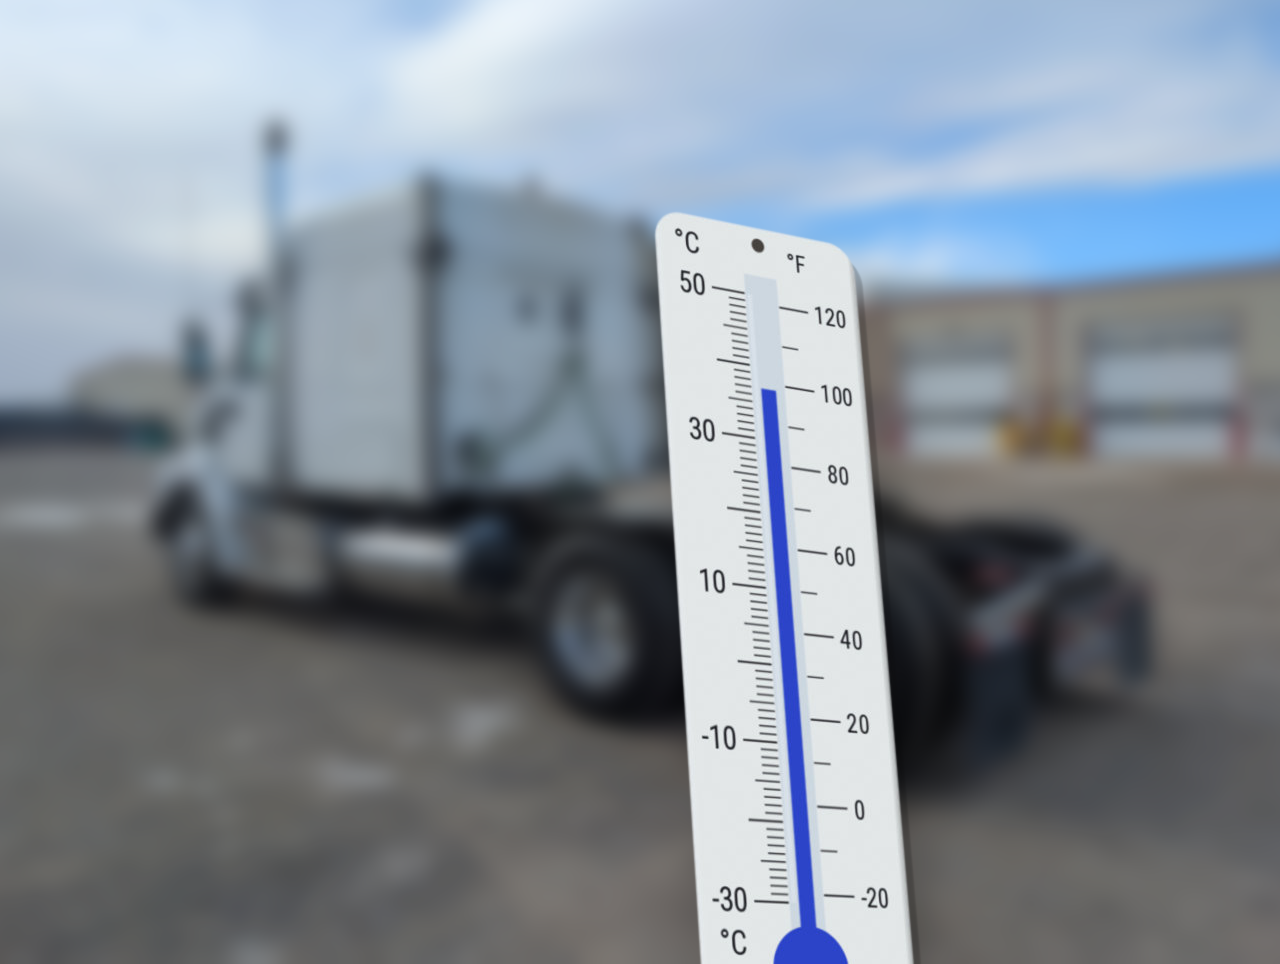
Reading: 37,°C
